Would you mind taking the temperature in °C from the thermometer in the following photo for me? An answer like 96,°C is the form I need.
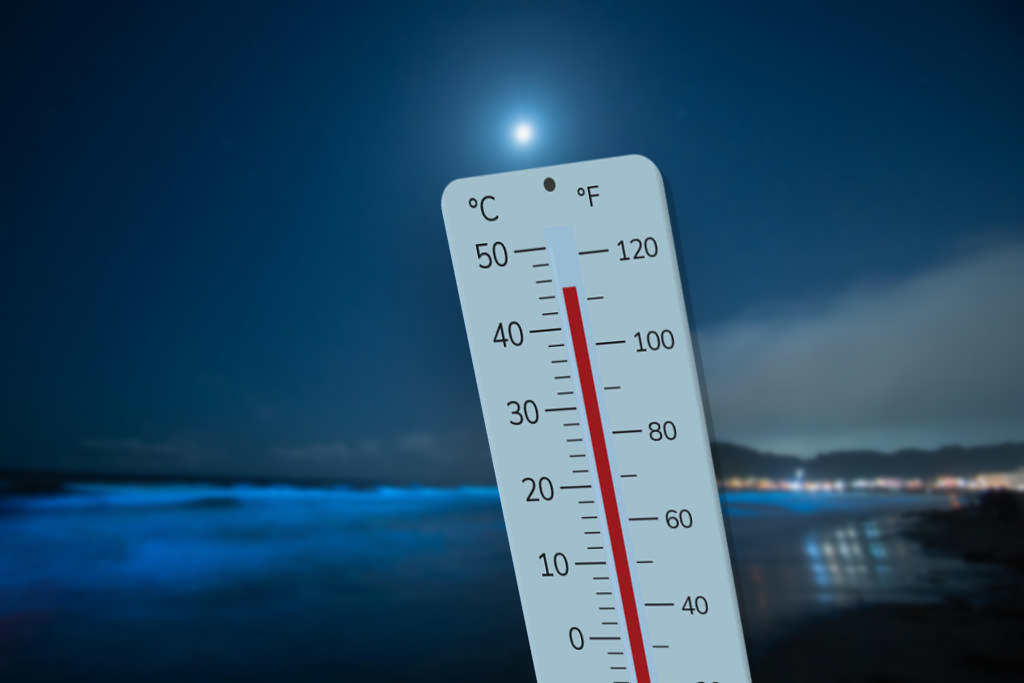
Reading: 45,°C
